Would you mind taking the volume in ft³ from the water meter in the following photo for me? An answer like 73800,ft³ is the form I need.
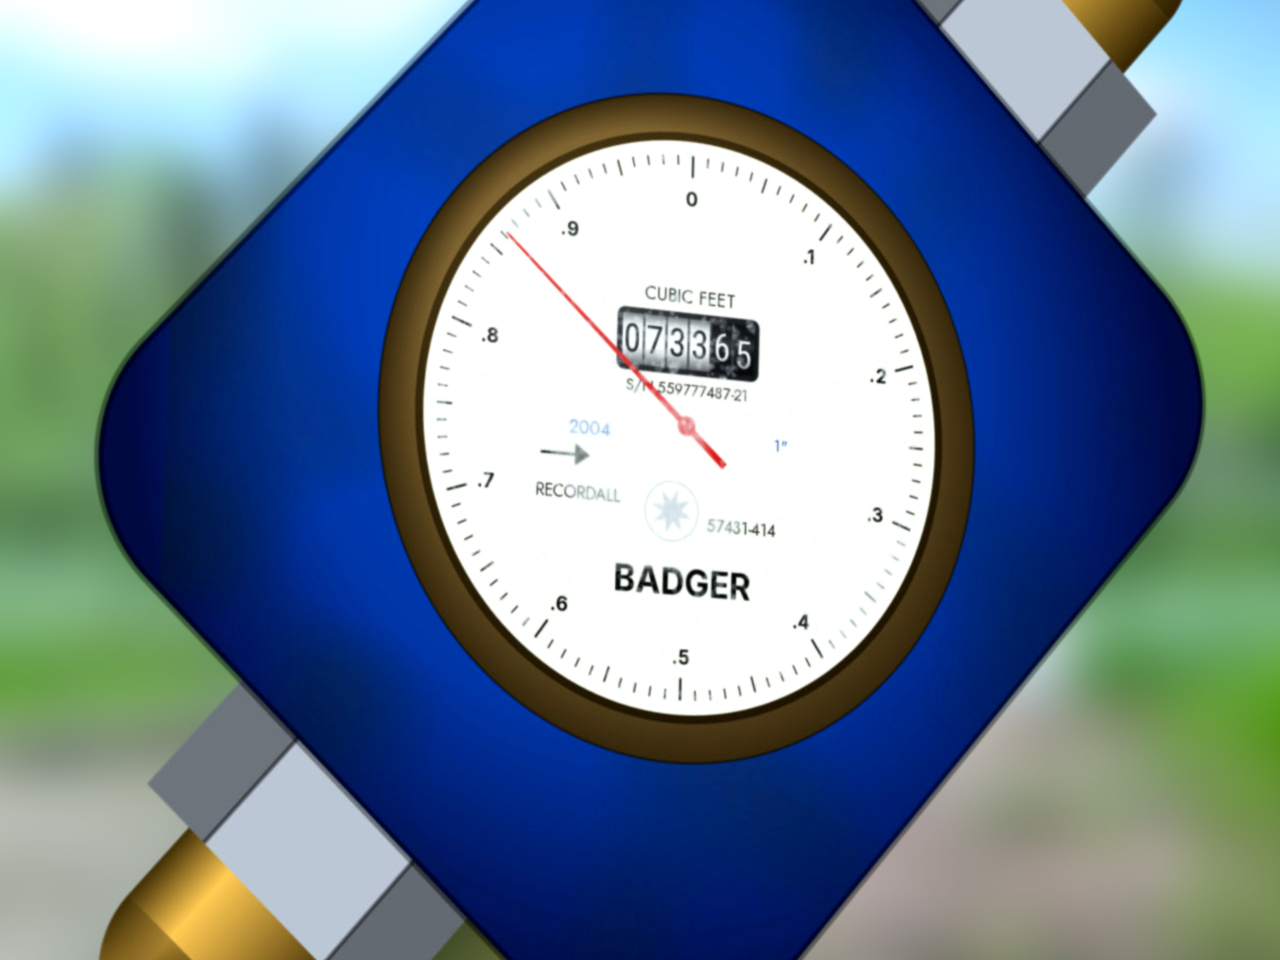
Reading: 73364.86,ft³
